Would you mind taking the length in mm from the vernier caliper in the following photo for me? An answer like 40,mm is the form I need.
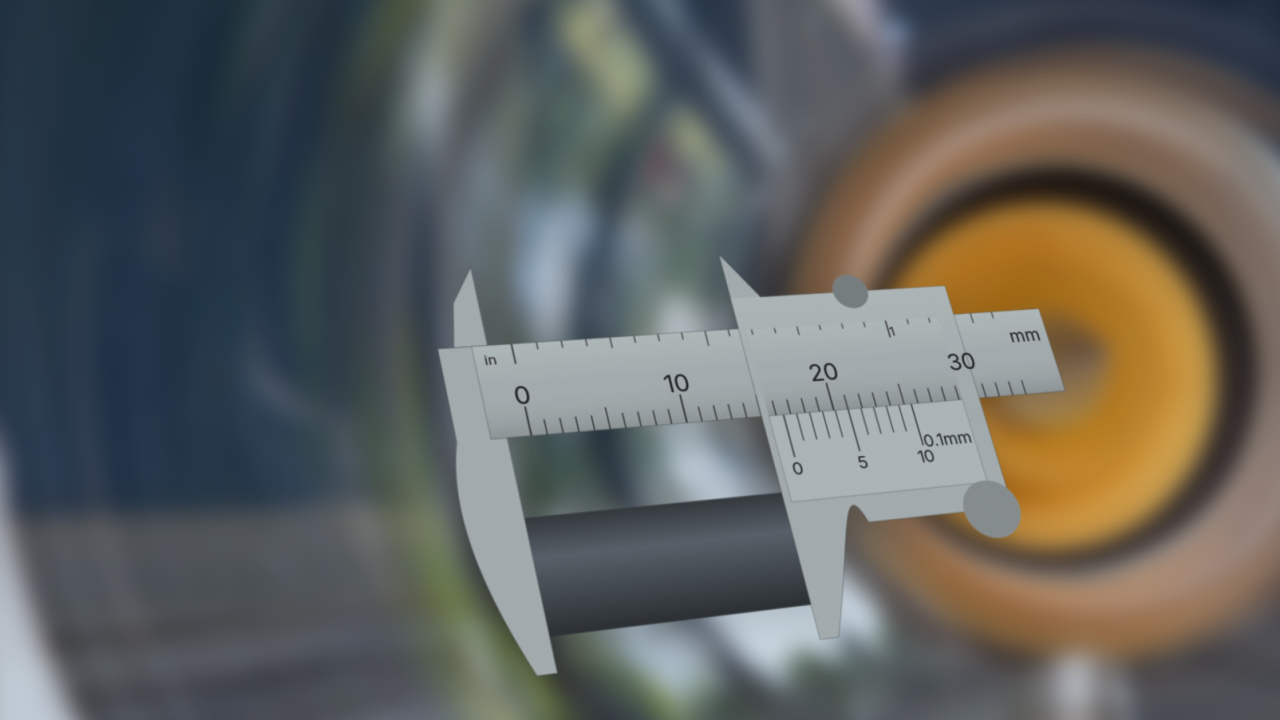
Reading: 16.5,mm
